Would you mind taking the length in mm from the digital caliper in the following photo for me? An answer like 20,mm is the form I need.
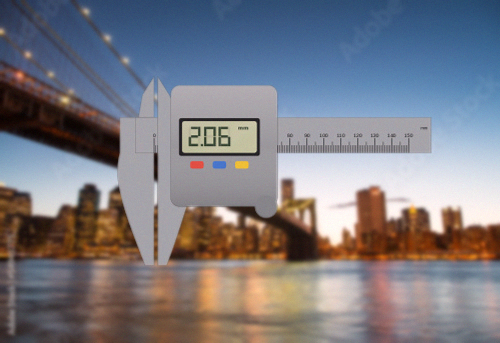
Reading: 2.06,mm
